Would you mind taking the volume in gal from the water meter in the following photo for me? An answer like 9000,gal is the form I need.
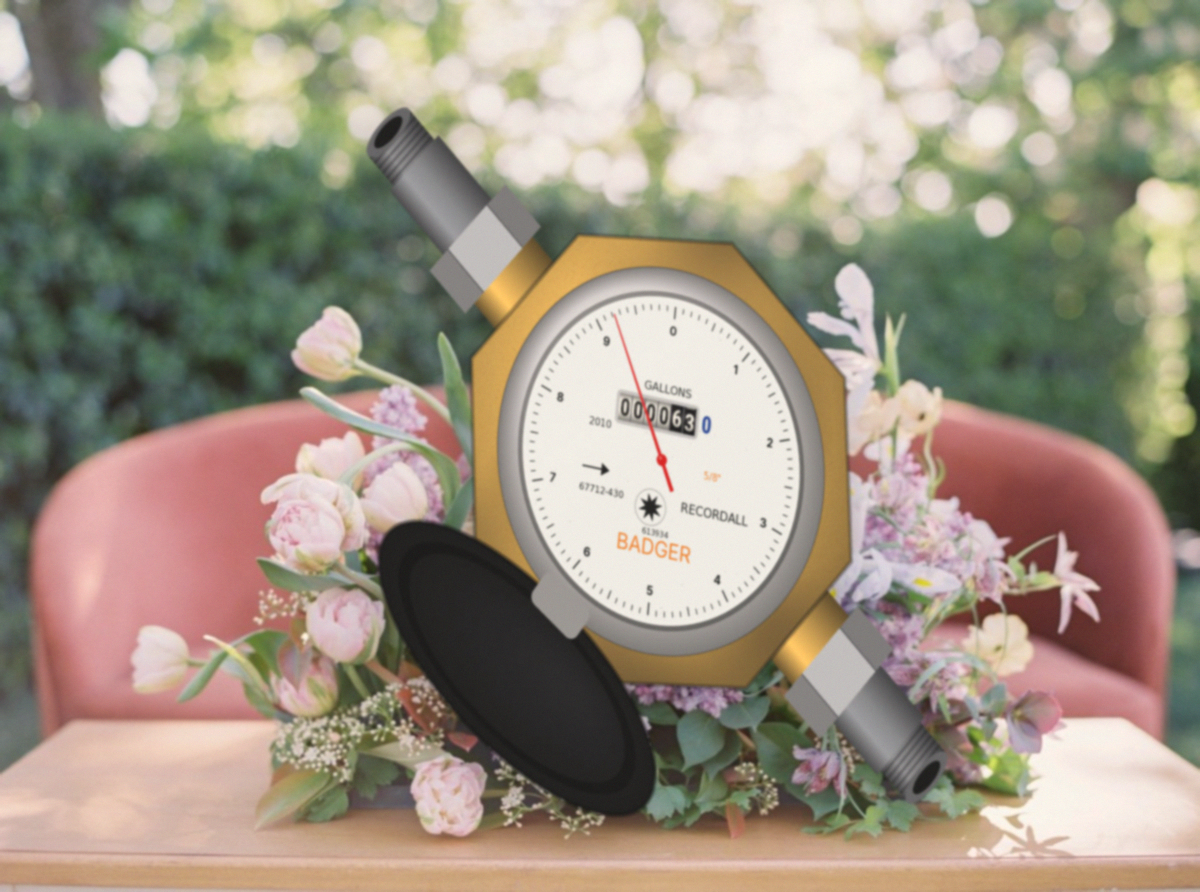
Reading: 629.2,gal
